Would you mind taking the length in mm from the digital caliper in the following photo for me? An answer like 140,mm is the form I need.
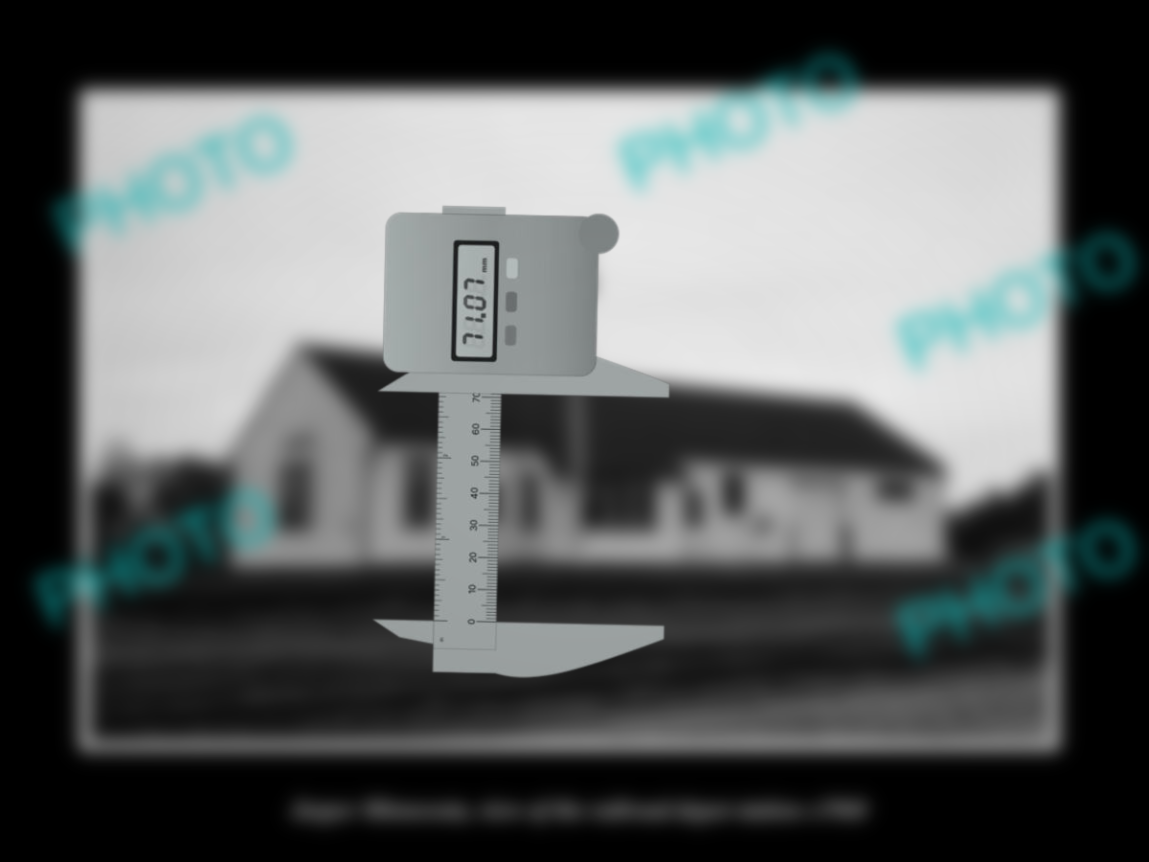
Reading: 71.07,mm
